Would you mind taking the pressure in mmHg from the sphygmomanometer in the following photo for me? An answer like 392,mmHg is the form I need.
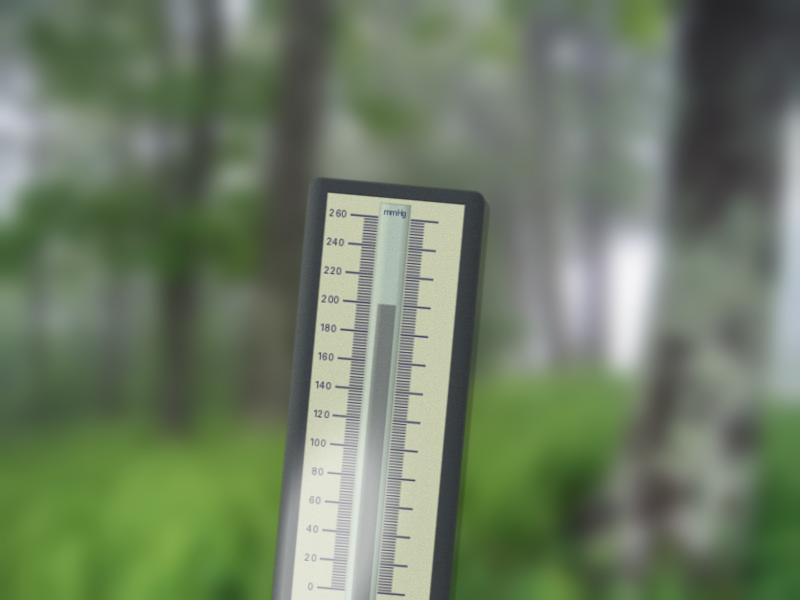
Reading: 200,mmHg
